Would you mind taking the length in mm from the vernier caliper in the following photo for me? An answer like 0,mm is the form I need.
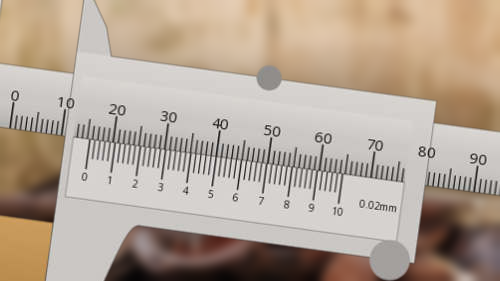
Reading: 15.5,mm
